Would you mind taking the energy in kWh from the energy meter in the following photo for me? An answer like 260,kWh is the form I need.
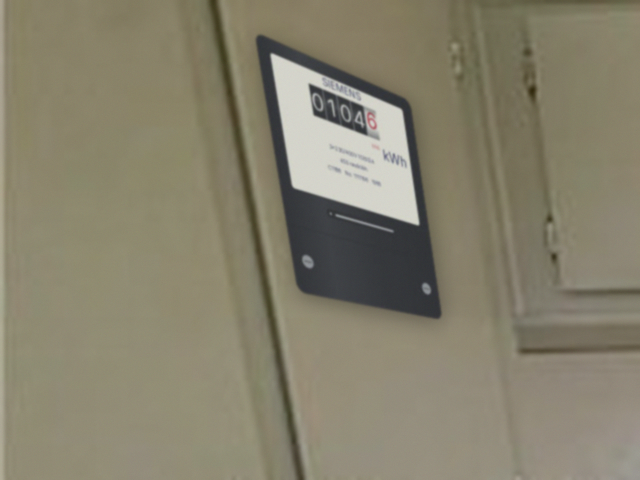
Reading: 104.6,kWh
